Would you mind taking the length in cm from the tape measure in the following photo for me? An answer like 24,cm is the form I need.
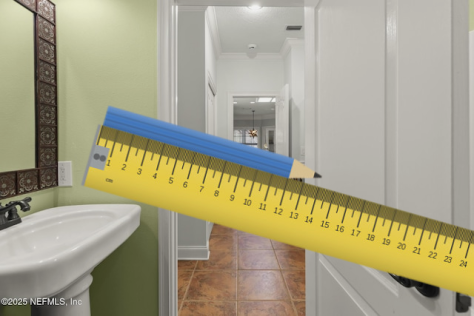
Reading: 14,cm
